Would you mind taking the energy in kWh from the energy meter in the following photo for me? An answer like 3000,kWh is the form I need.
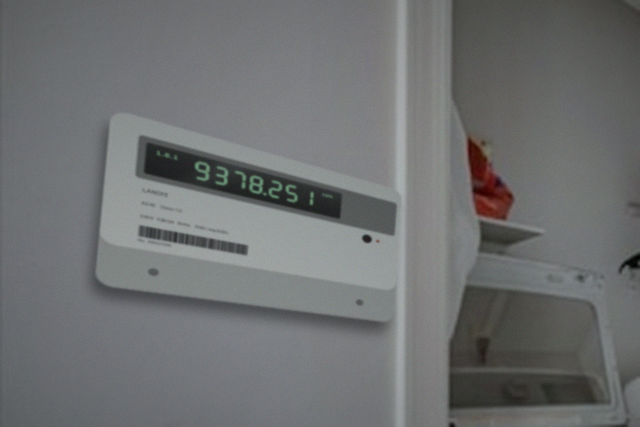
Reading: 9378.251,kWh
